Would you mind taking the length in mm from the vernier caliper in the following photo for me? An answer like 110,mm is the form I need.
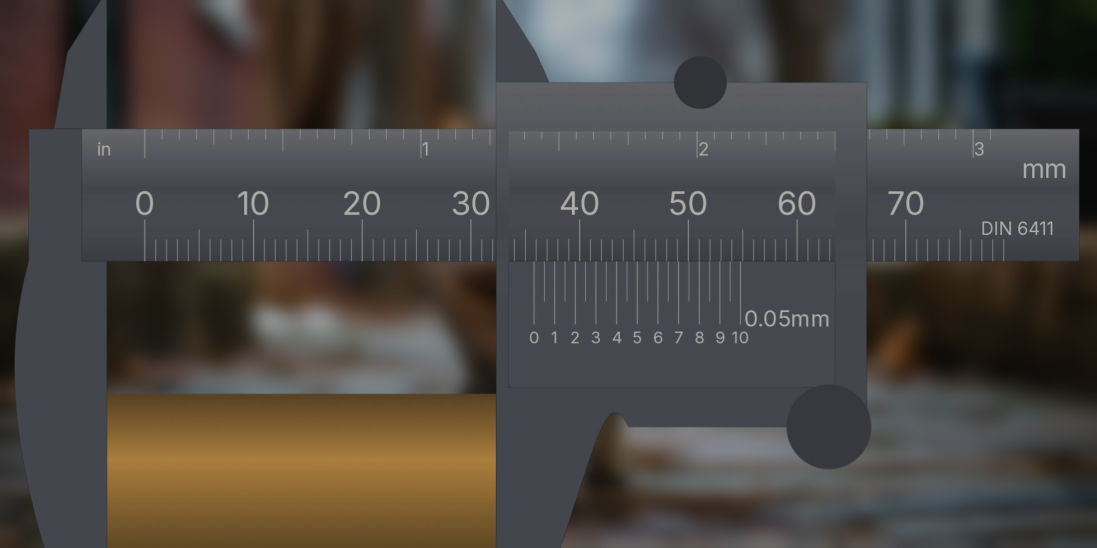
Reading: 35.8,mm
